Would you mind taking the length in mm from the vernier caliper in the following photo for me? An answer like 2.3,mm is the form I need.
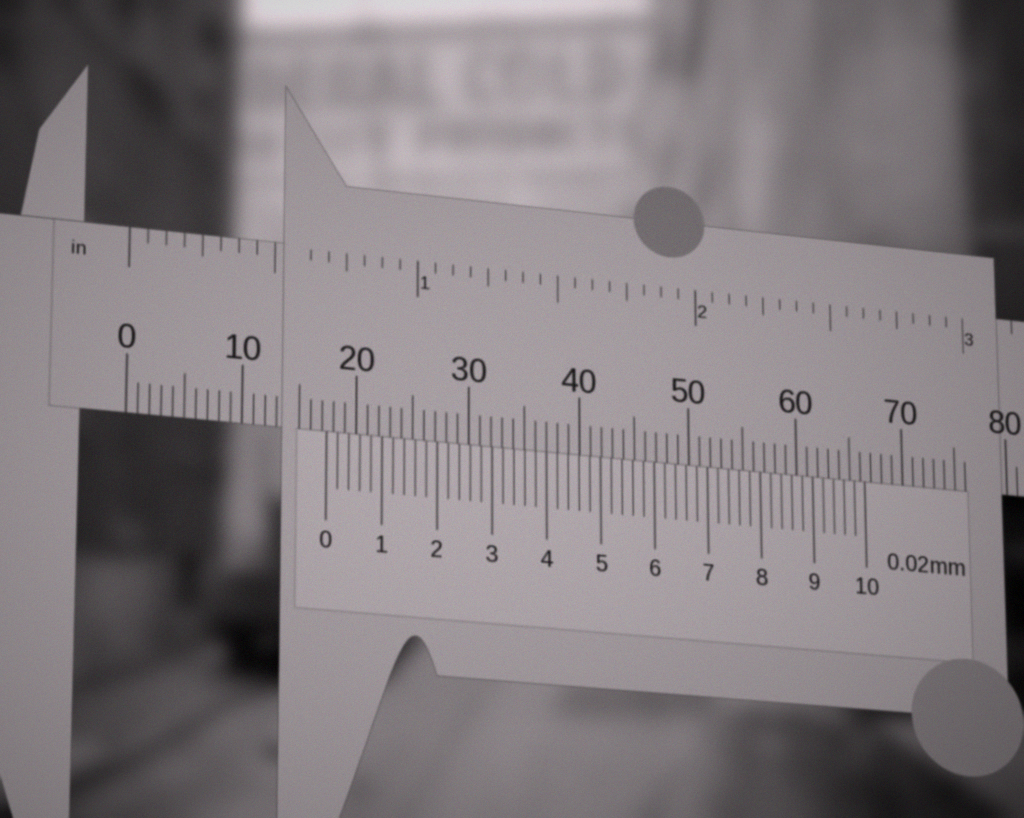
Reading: 17.4,mm
